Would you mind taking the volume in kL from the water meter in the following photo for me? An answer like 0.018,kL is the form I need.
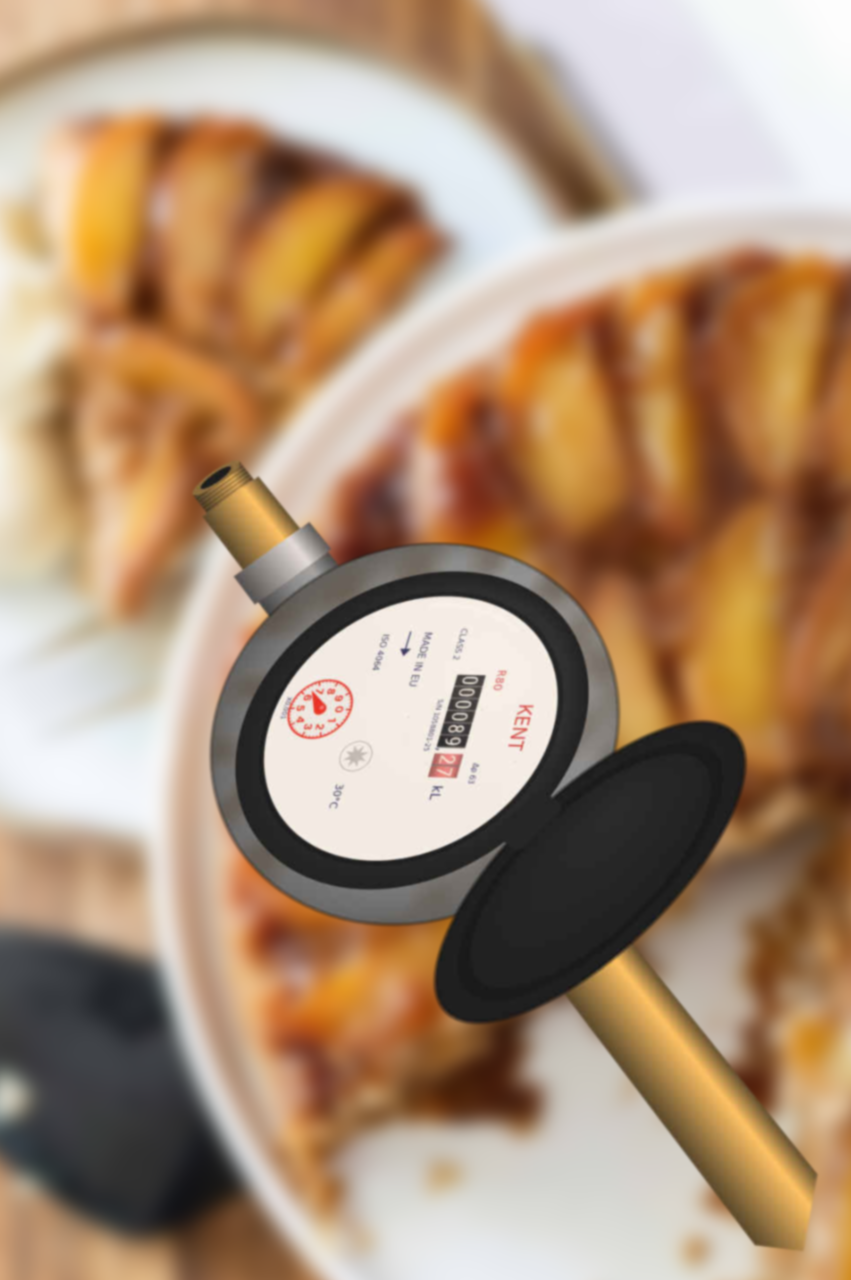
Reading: 89.276,kL
